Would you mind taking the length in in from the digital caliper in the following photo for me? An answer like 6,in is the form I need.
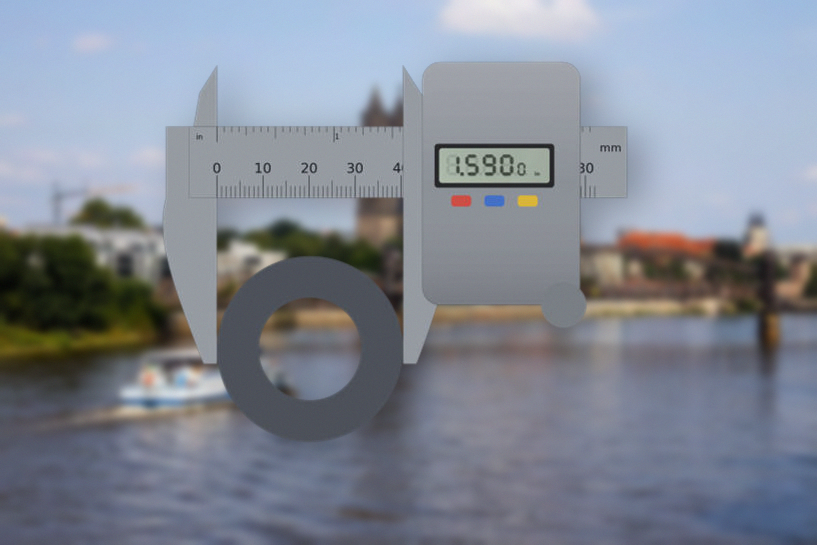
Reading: 1.5900,in
